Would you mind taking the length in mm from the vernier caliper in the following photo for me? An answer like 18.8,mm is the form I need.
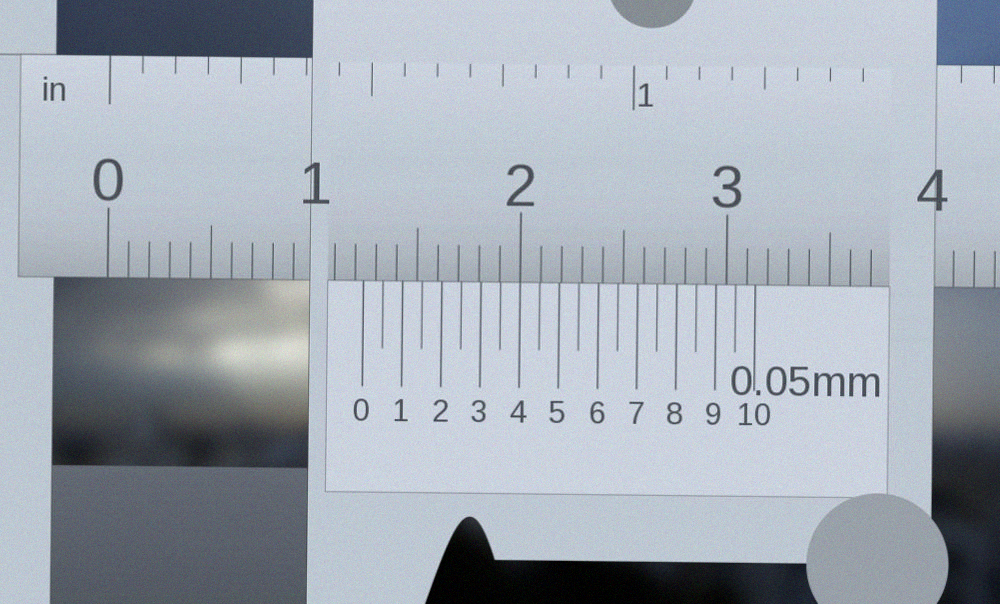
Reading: 12.4,mm
